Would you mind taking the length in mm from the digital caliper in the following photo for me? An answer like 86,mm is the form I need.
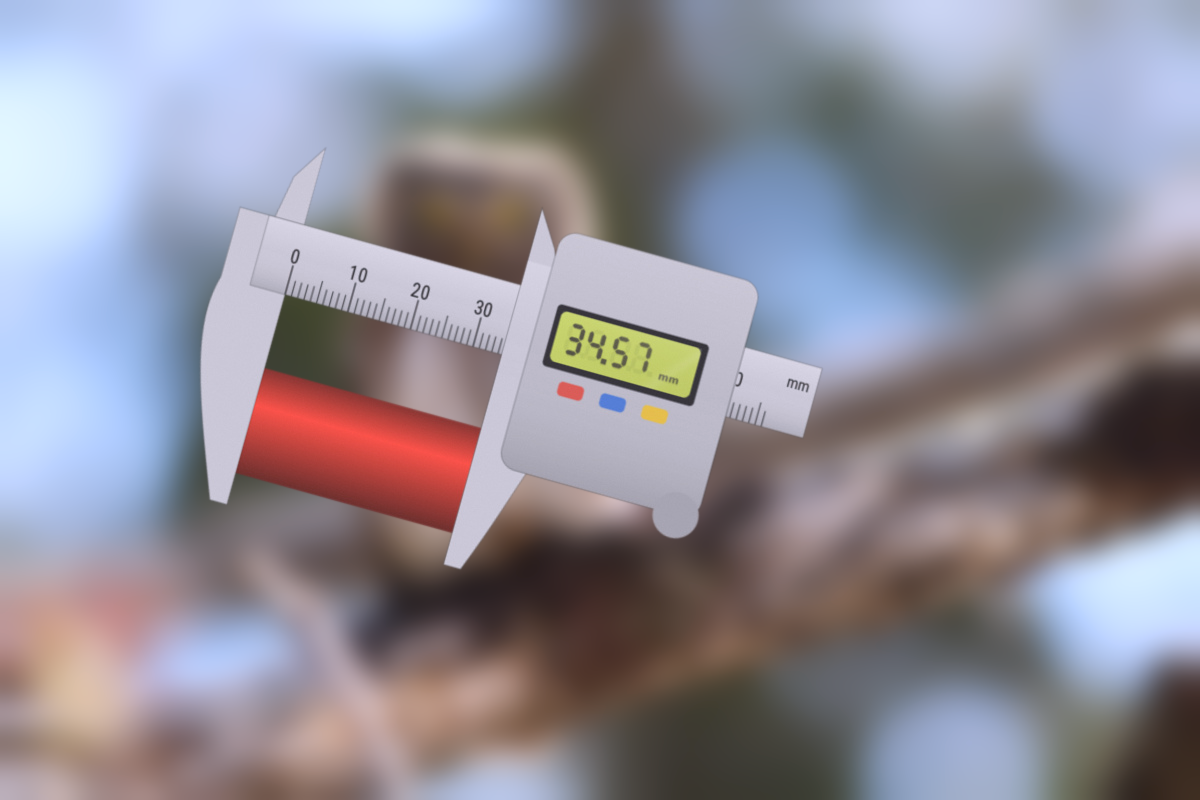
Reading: 34.57,mm
